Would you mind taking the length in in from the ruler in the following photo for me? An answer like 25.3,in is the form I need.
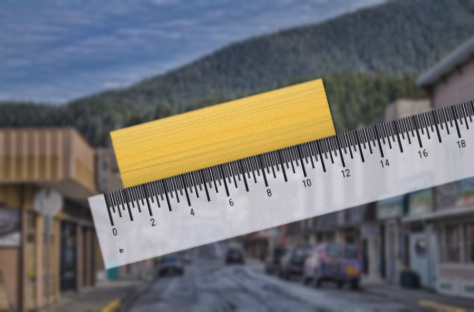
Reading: 11,in
